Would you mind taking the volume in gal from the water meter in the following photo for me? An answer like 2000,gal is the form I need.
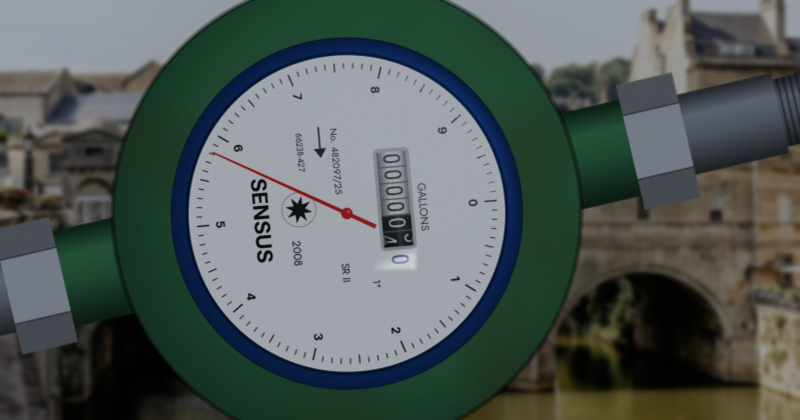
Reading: 35.8,gal
